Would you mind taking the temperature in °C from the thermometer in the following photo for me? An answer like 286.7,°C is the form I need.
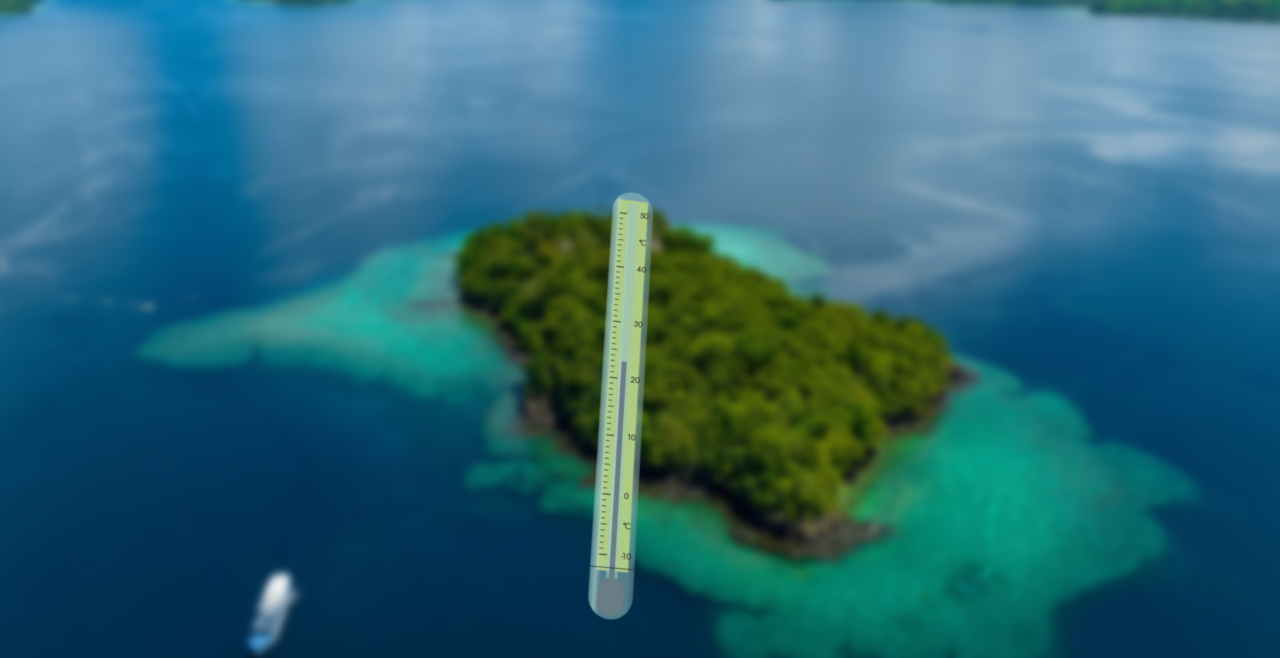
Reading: 23,°C
